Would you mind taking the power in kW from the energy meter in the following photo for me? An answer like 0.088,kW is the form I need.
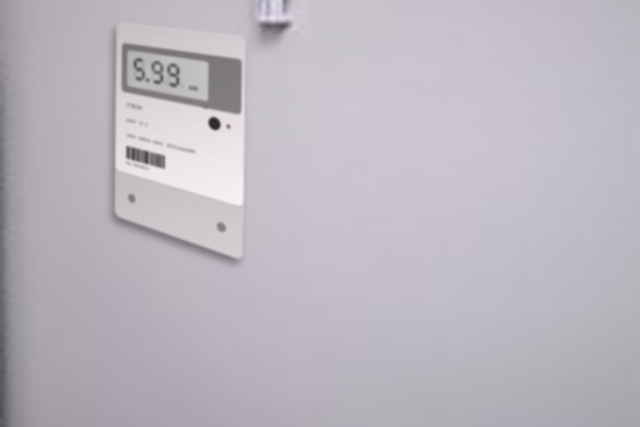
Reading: 5.99,kW
